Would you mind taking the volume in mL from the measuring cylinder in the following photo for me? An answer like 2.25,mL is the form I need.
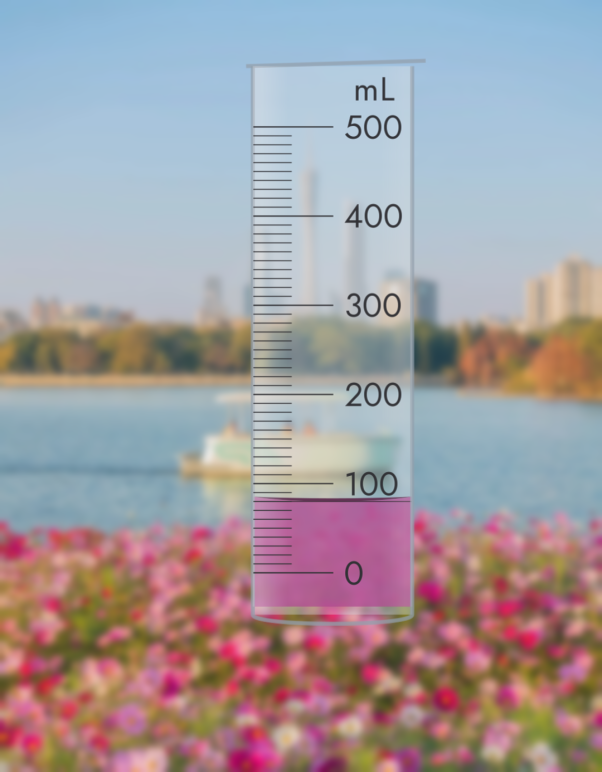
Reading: 80,mL
